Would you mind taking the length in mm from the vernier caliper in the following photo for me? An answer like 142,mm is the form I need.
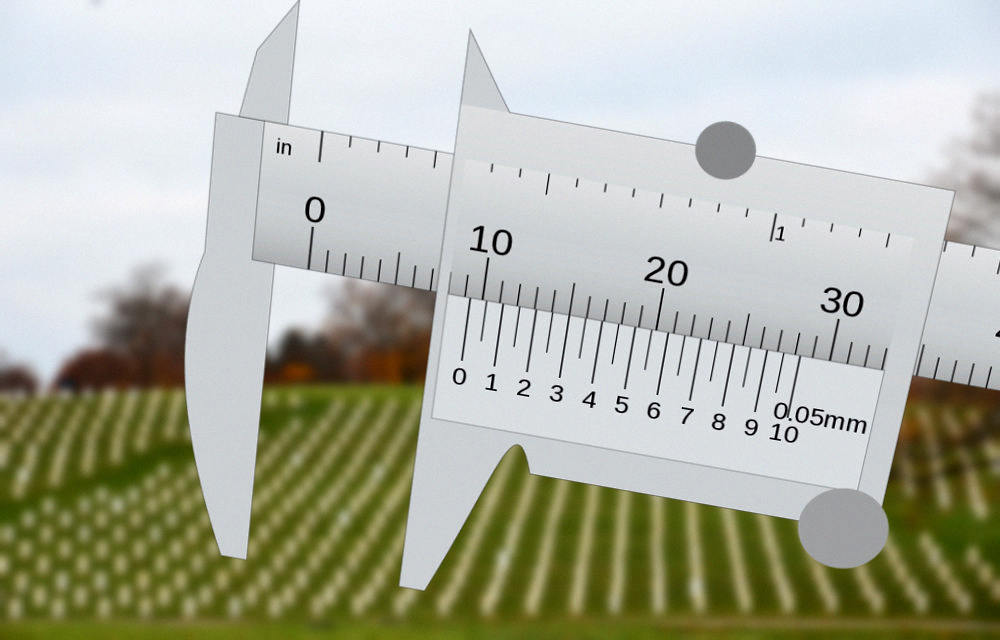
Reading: 9.3,mm
